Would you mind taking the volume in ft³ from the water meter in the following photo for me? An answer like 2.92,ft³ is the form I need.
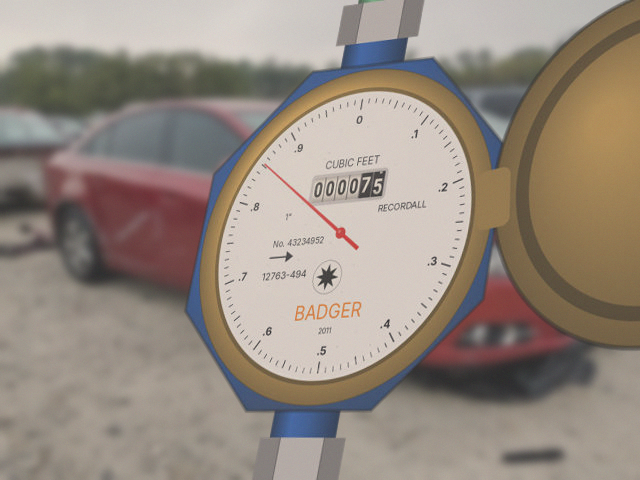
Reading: 74.85,ft³
